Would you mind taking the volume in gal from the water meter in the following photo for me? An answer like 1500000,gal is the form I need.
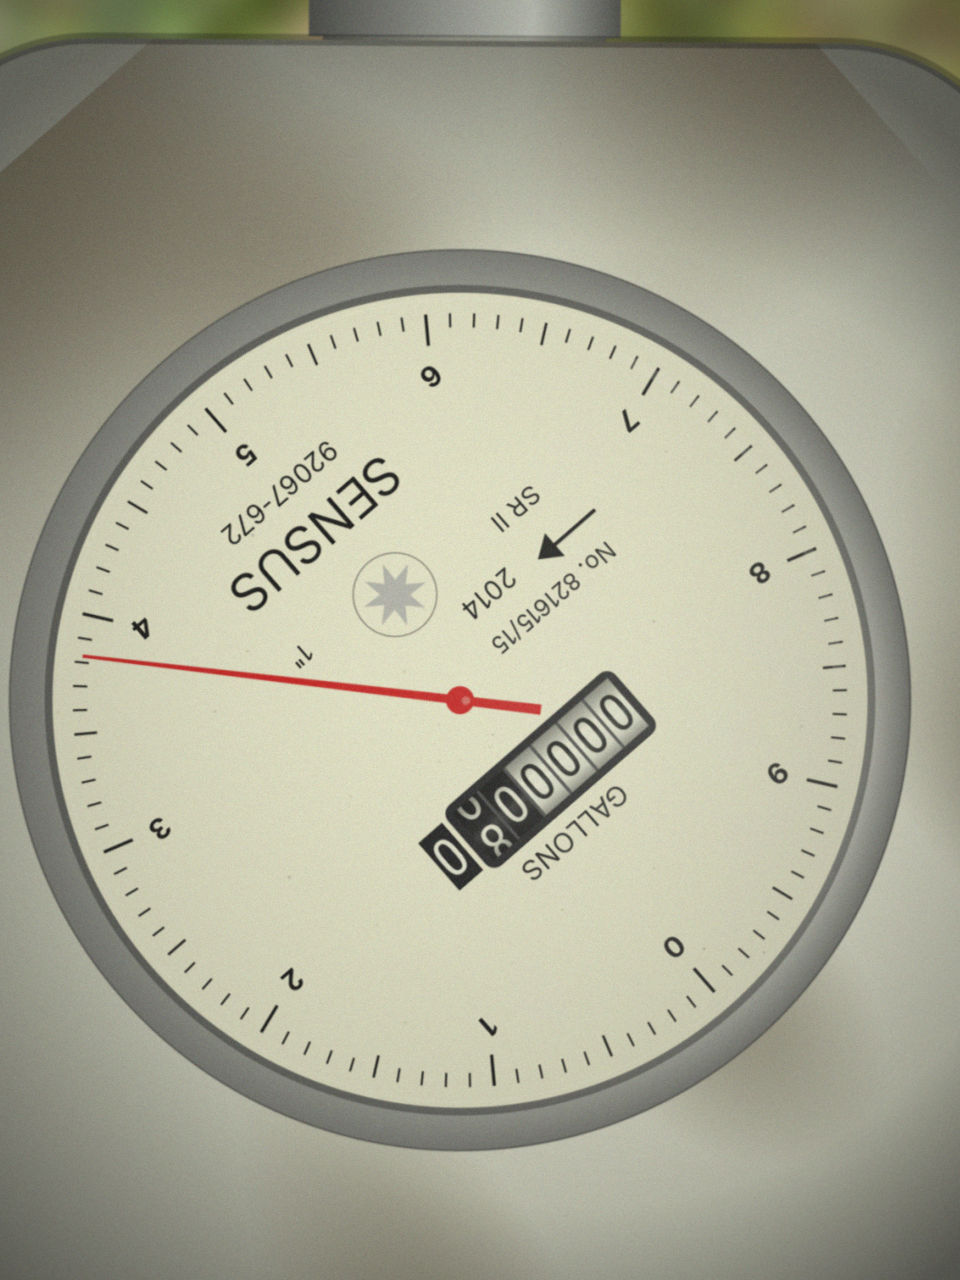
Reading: 83.8,gal
